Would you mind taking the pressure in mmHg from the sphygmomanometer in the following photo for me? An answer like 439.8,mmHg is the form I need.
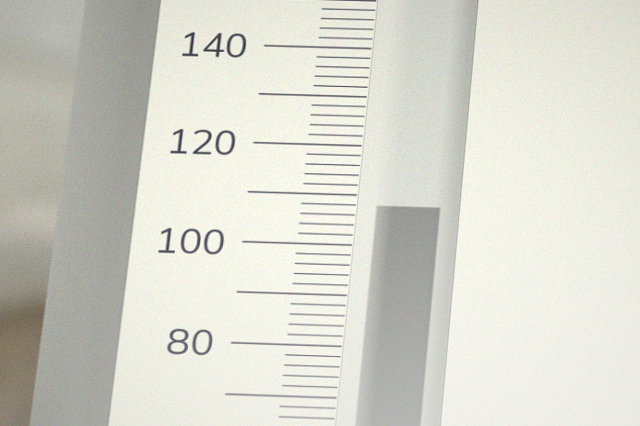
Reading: 108,mmHg
